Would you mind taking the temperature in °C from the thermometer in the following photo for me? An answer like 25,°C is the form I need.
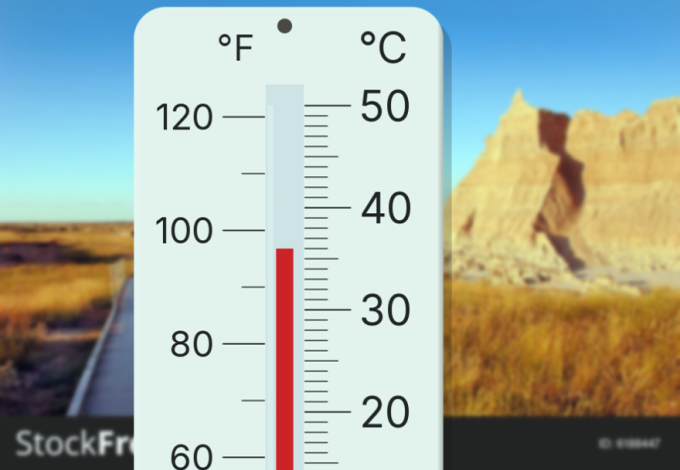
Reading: 36,°C
